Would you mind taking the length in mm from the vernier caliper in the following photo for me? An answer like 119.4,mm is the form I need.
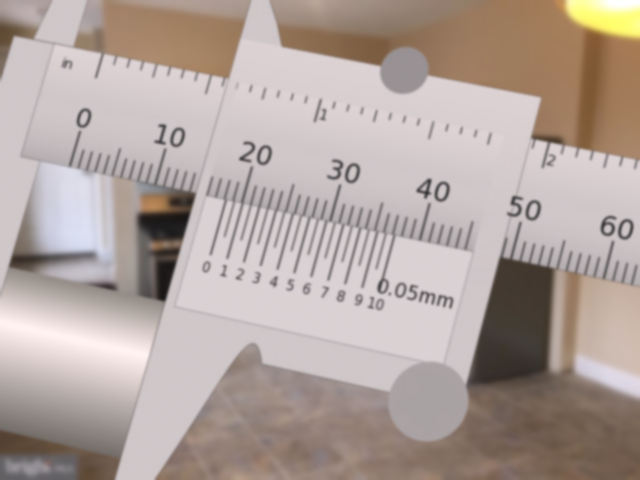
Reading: 18.2,mm
